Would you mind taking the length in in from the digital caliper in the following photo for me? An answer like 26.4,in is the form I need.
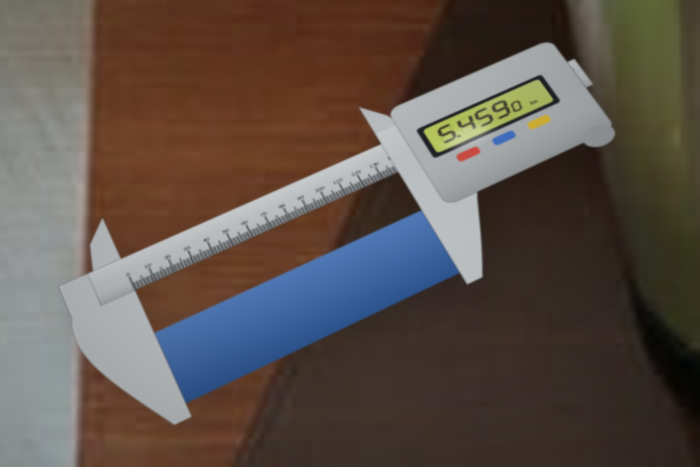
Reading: 5.4590,in
